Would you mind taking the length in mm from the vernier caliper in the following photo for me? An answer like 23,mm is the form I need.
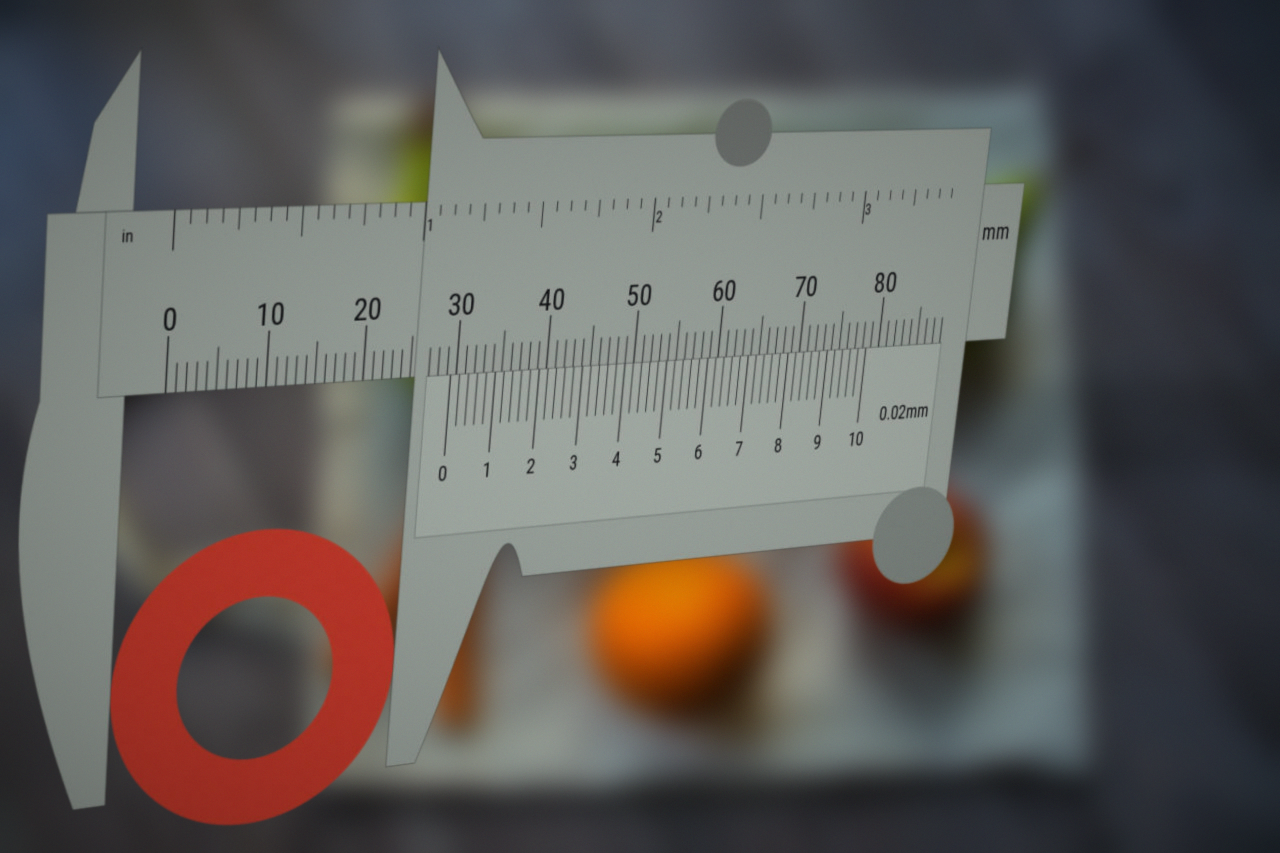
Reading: 29.4,mm
